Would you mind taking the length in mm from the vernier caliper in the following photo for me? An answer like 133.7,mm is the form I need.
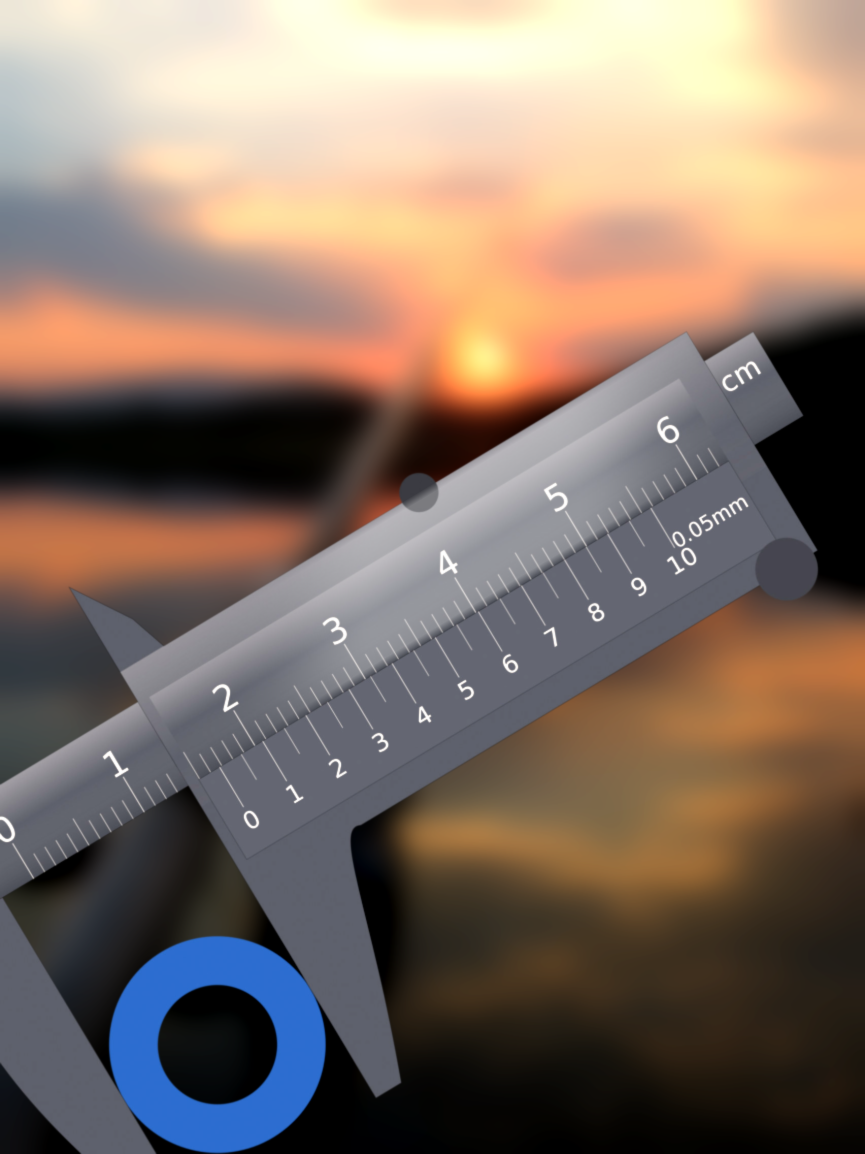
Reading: 16.8,mm
